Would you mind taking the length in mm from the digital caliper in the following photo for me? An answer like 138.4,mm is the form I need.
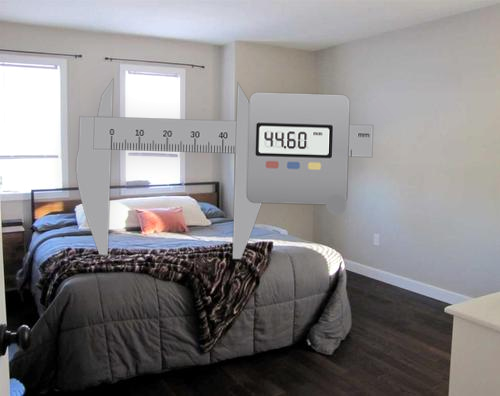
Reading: 44.60,mm
